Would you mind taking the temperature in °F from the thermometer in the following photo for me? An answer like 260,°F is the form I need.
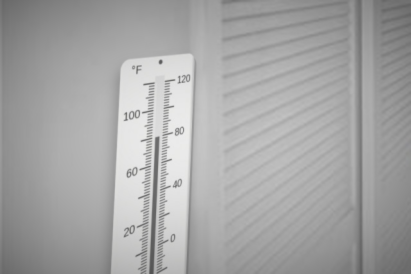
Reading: 80,°F
